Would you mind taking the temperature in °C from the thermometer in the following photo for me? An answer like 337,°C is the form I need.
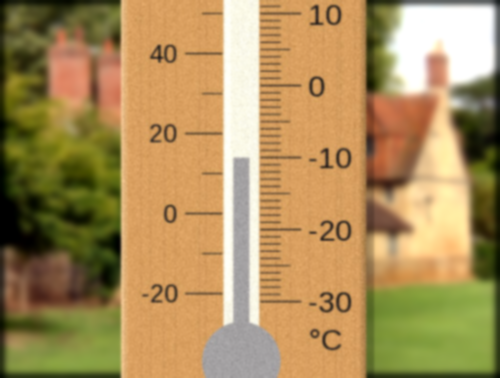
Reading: -10,°C
